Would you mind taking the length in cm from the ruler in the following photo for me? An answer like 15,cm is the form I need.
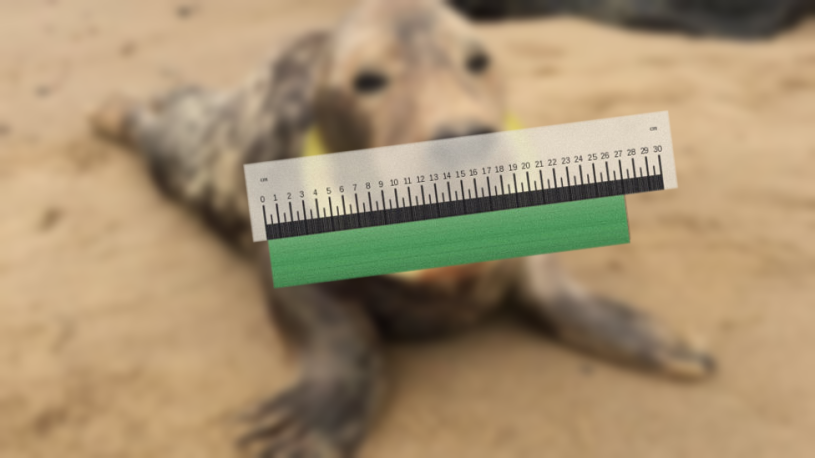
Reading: 27,cm
